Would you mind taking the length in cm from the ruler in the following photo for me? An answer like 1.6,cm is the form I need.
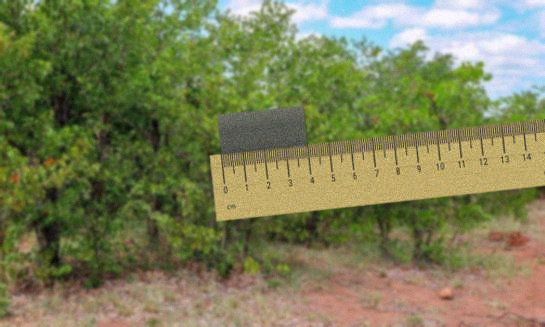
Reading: 4,cm
